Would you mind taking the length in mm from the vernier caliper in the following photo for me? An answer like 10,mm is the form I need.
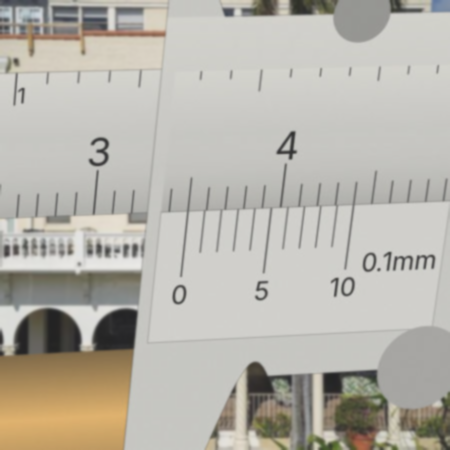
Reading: 35.0,mm
